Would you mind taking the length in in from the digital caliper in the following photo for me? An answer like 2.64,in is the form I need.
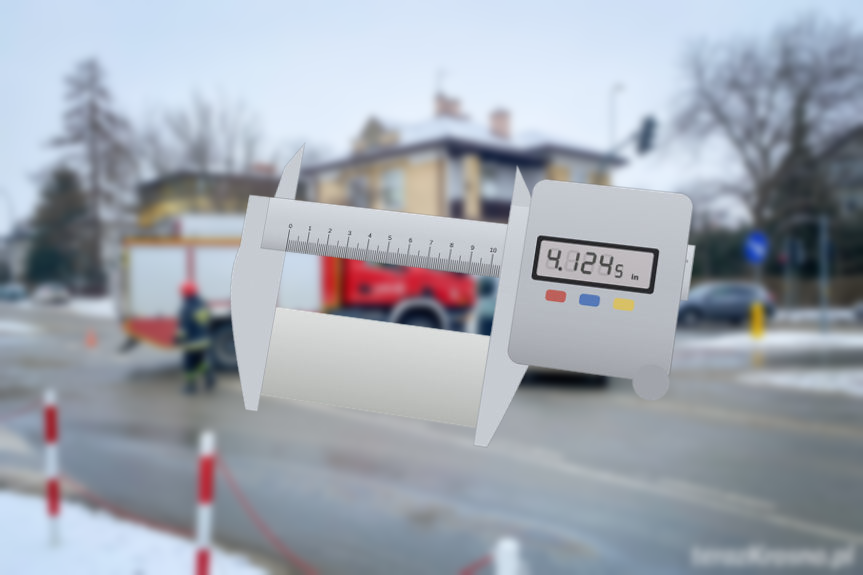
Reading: 4.1245,in
